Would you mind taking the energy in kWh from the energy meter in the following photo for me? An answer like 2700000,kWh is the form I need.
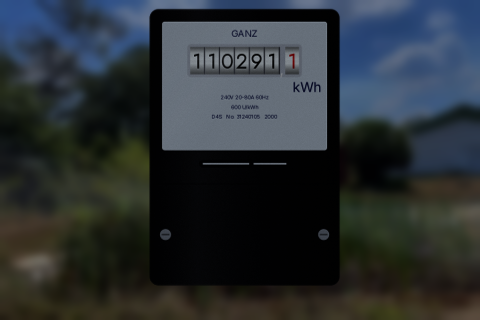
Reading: 110291.1,kWh
